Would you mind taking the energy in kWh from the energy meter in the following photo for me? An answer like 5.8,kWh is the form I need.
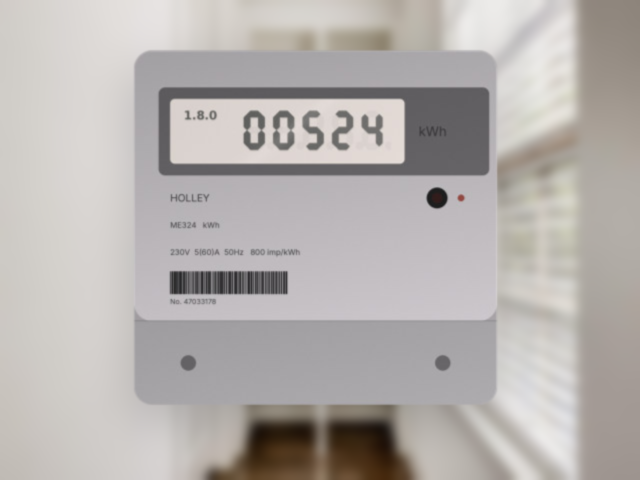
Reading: 524,kWh
